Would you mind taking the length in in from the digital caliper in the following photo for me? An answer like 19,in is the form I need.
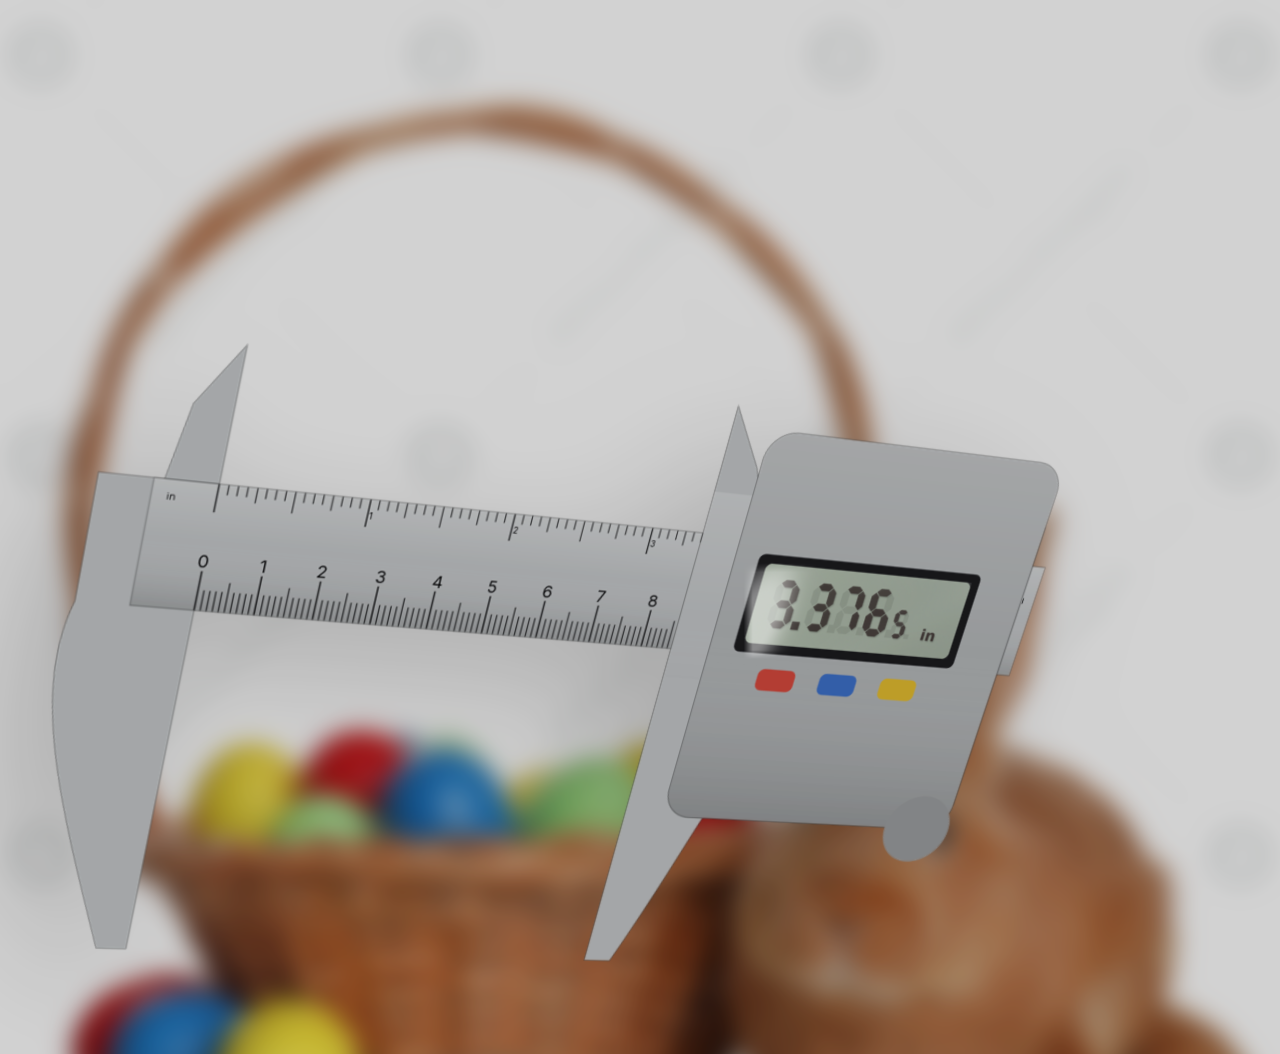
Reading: 3.3765,in
